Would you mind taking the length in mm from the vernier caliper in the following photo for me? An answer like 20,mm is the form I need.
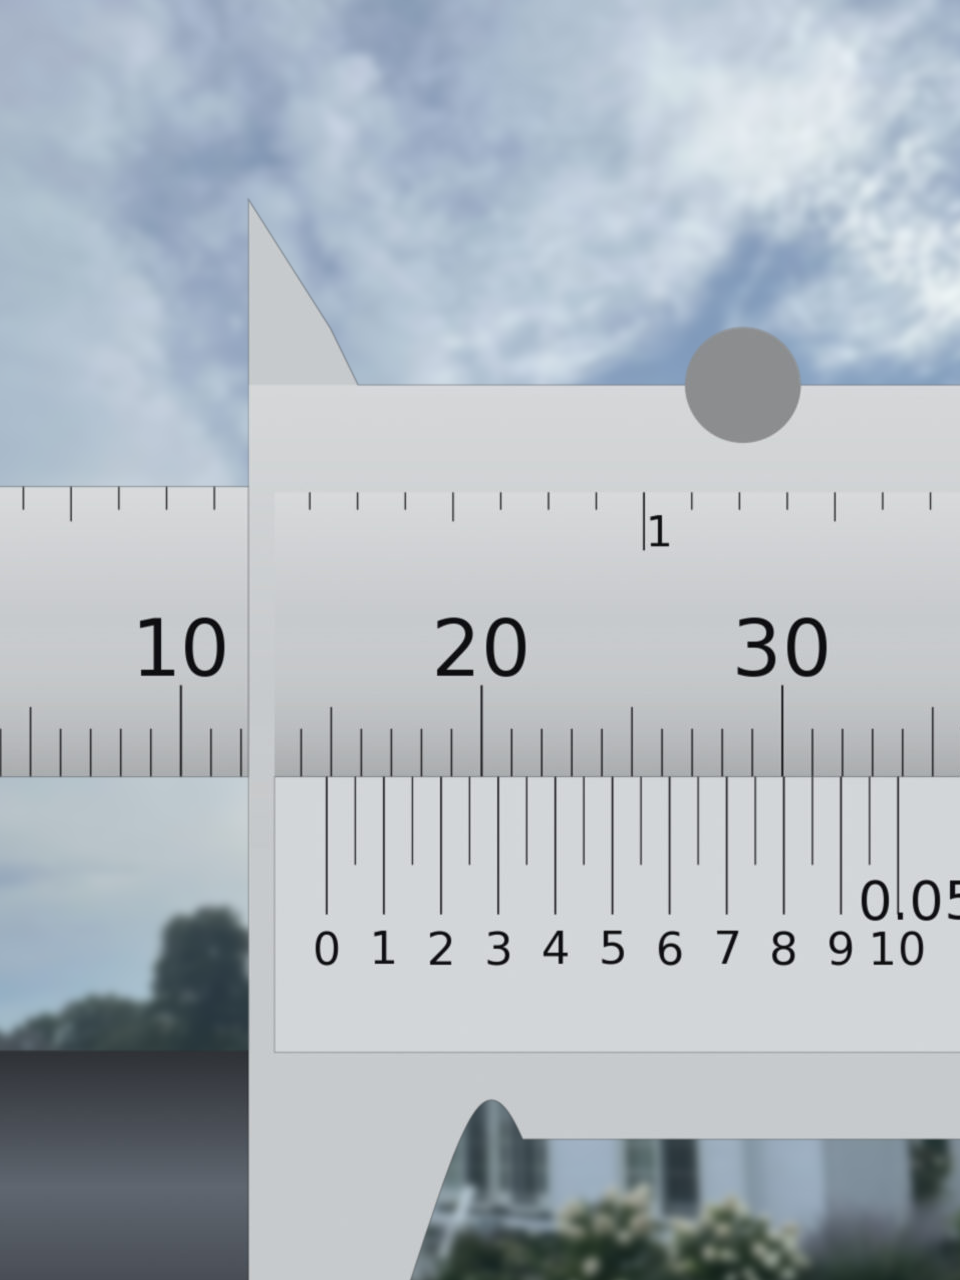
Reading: 14.85,mm
